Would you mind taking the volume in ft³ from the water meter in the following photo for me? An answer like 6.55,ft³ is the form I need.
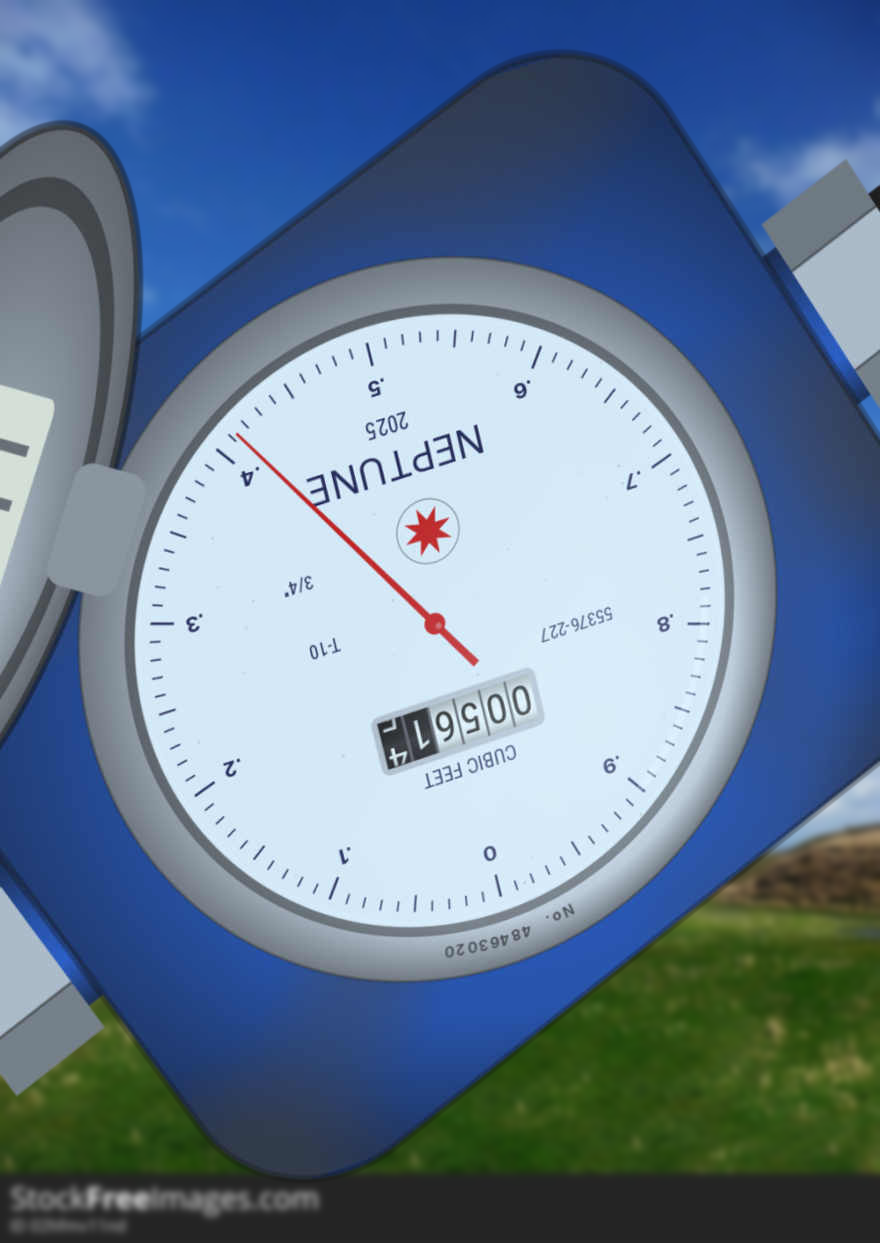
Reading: 5614.41,ft³
